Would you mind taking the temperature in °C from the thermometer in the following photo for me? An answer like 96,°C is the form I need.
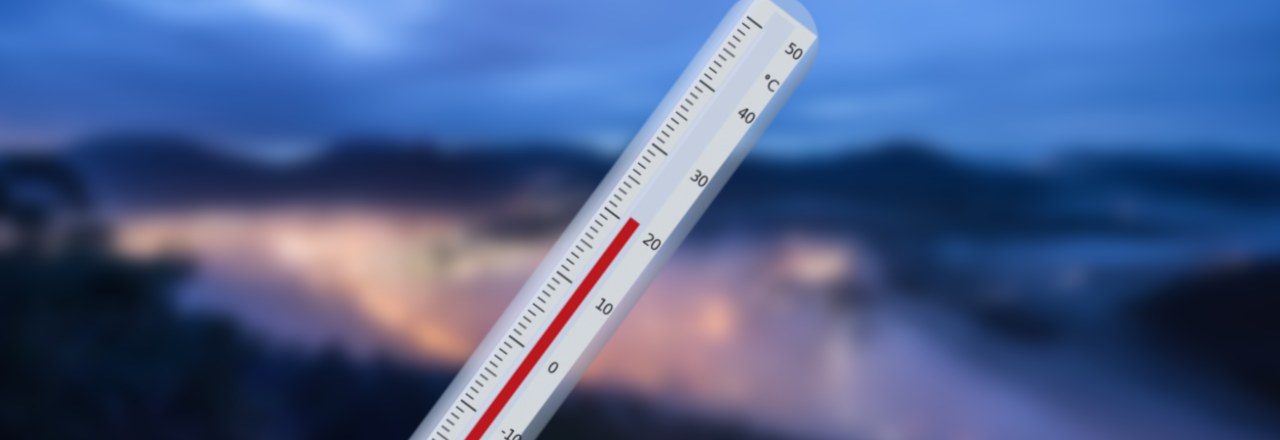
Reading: 21,°C
